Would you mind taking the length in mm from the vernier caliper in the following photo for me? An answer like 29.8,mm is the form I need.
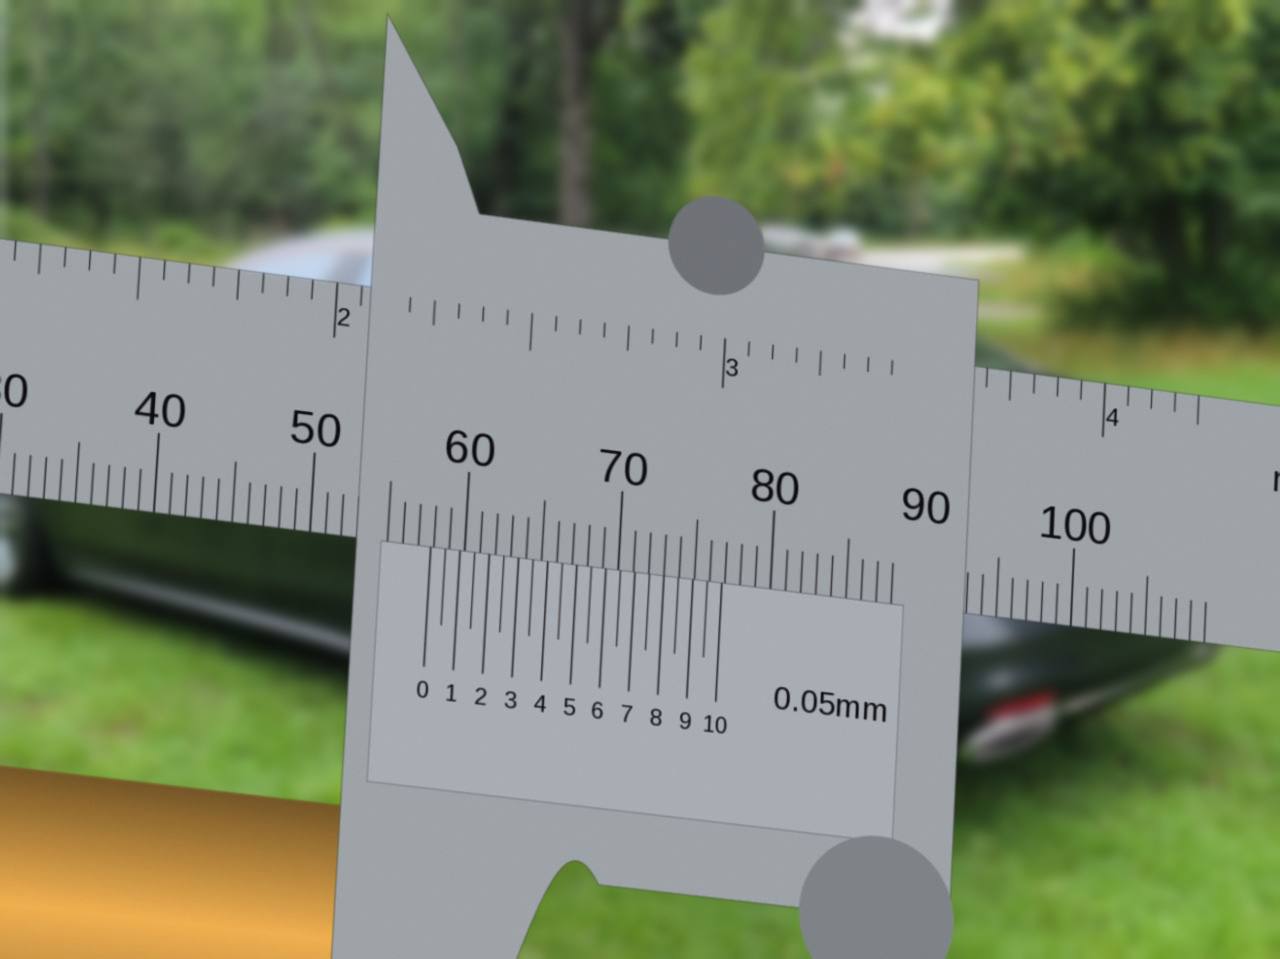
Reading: 57.8,mm
